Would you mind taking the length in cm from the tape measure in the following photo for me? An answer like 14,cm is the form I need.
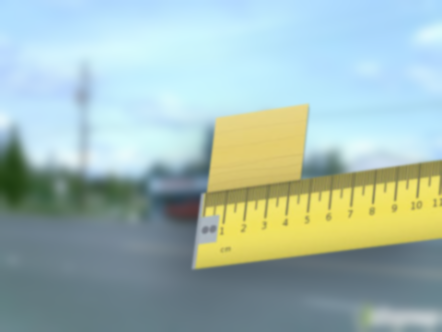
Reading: 4.5,cm
